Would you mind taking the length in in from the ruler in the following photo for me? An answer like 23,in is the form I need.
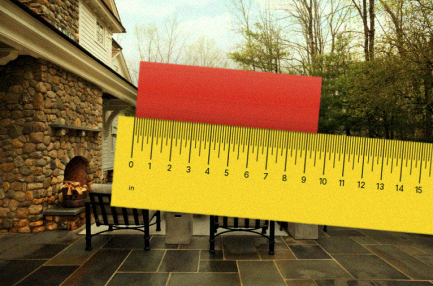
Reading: 9.5,in
